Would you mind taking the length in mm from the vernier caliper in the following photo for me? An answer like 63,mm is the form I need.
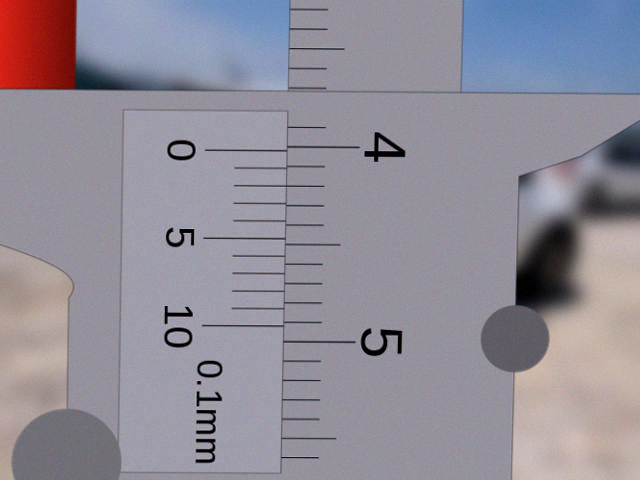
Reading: 40.2,mm
